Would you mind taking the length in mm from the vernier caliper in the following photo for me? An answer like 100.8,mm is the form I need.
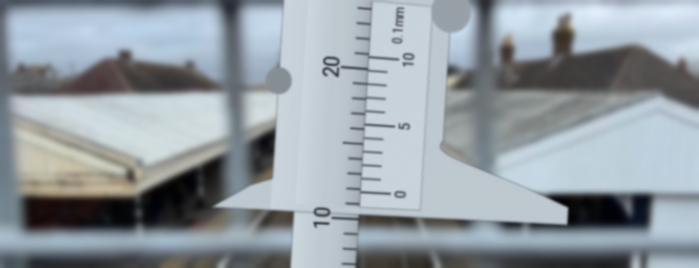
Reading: 11.8,mm
